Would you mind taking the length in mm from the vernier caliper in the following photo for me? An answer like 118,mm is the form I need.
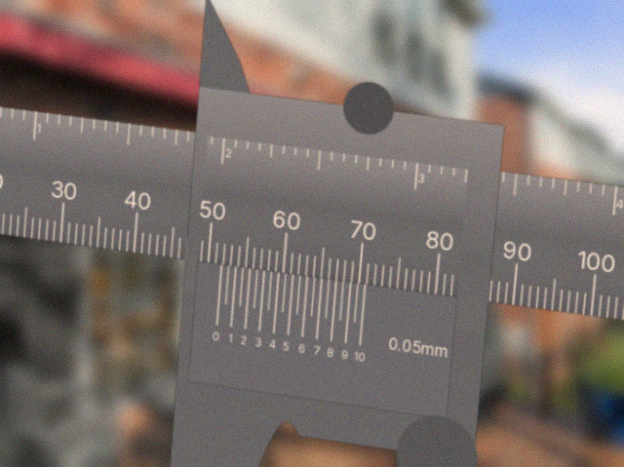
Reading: 51.8,mm
